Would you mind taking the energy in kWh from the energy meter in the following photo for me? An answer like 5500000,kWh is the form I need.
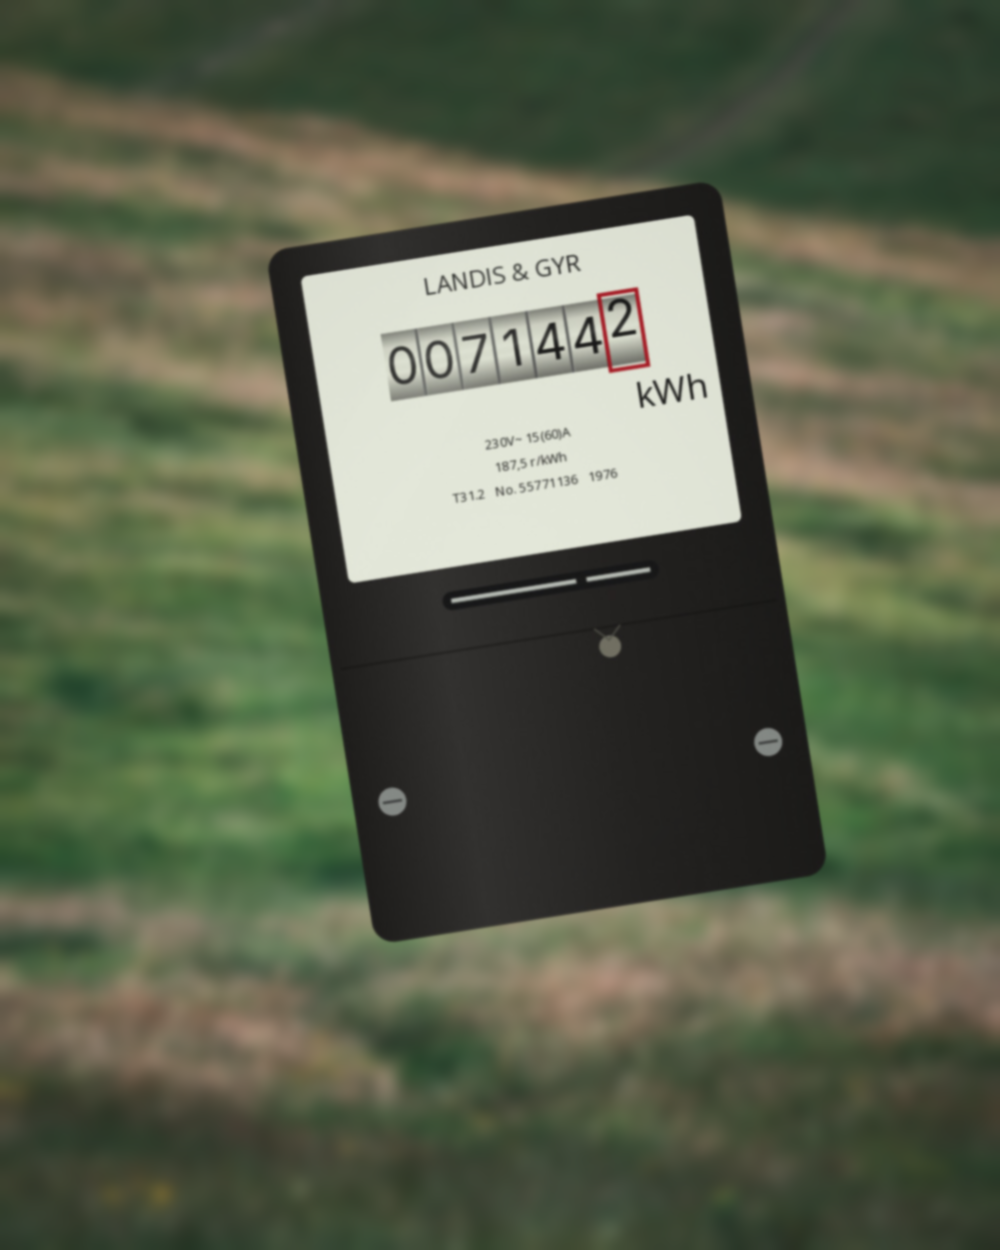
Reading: 7144.2,kWh
